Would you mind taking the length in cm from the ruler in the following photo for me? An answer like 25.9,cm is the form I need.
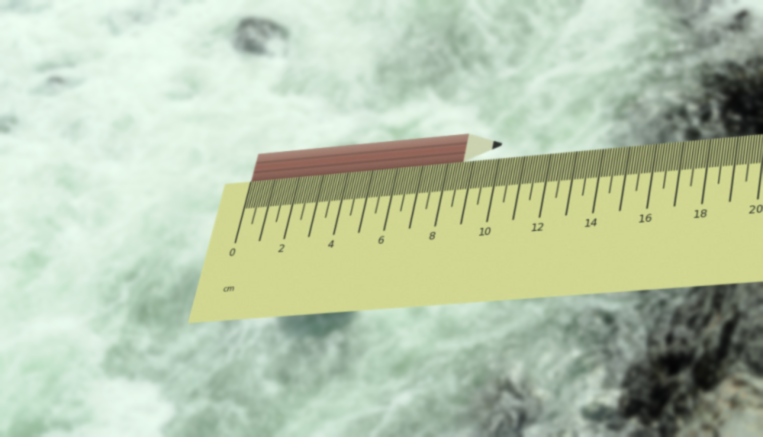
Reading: 10,cm
